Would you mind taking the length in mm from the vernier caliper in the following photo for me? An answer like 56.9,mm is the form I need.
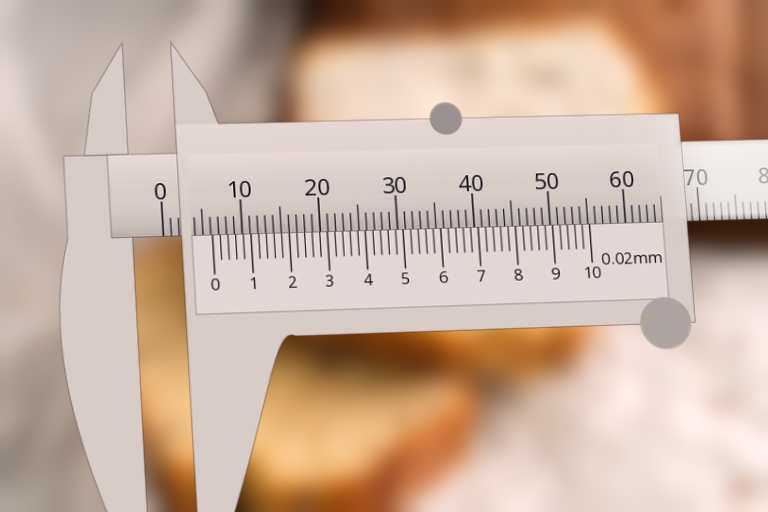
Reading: 6.2,mm
